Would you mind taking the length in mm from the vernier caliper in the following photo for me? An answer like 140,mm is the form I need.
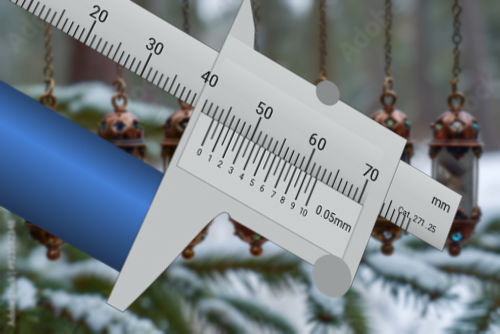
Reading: 43.2,mm
